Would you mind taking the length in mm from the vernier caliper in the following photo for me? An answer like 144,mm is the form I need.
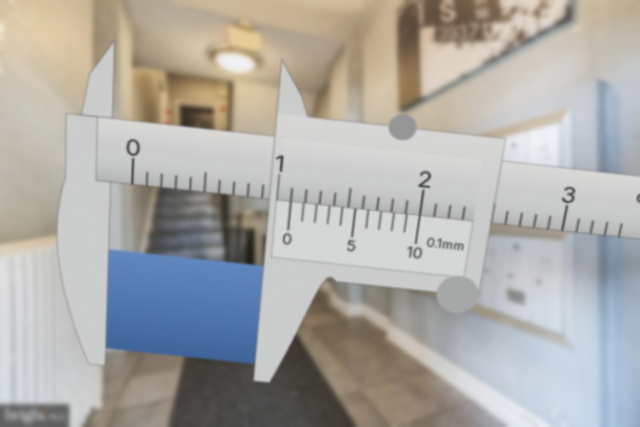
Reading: 11.0,mm
